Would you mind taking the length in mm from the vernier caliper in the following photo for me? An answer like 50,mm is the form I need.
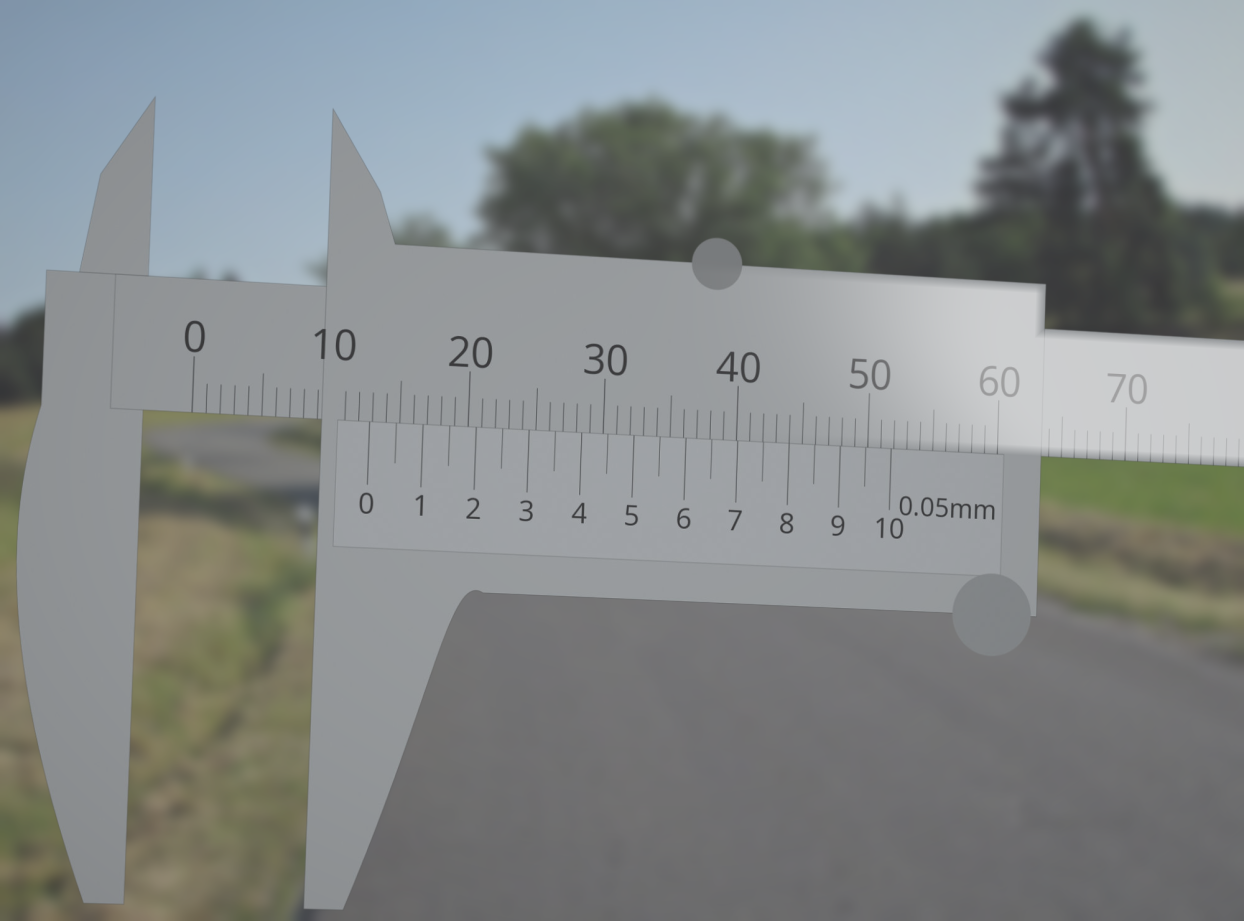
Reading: 12.8,mm
